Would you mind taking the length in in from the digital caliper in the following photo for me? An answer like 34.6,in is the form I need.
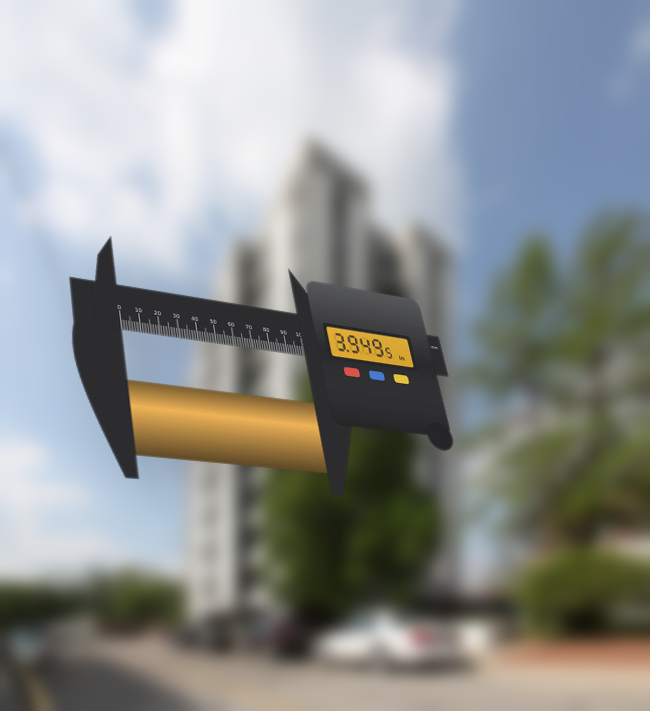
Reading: 3.9495,in
